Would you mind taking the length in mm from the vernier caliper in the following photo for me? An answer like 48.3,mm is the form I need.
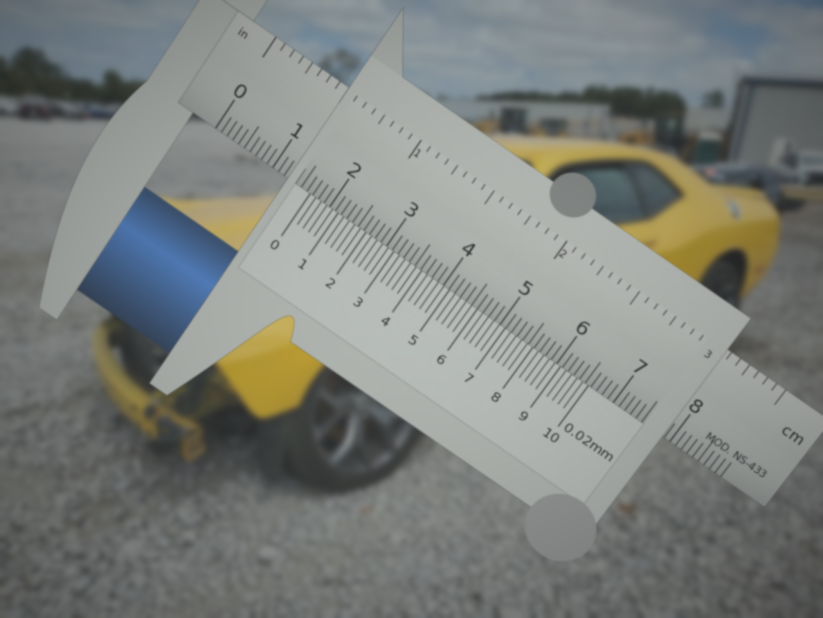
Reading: 16.6,mm
